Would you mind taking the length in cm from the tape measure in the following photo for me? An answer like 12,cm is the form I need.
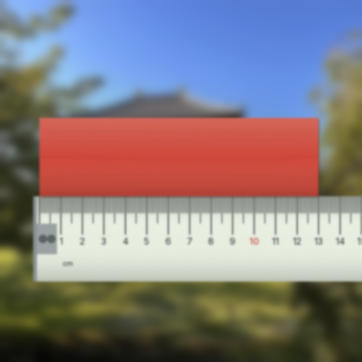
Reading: 13,cm
